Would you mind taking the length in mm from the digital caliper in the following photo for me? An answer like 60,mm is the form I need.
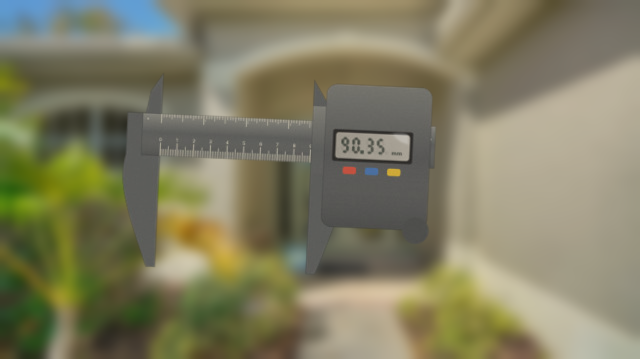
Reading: 90.35,mm
